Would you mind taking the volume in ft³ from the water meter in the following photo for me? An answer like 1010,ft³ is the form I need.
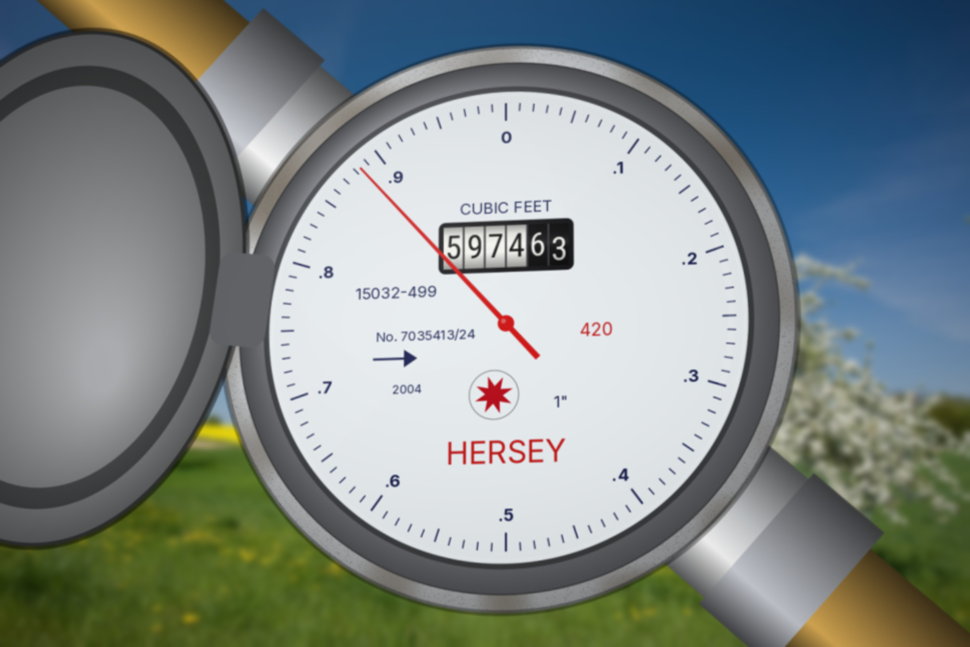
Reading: 597462.88,ft³
